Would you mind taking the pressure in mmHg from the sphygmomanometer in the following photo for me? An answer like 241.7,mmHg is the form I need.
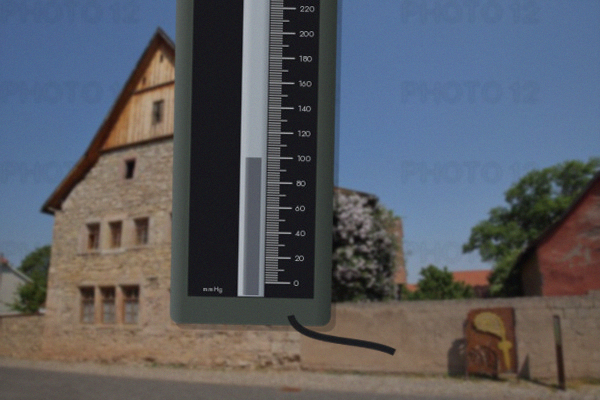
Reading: 100,mmHg
